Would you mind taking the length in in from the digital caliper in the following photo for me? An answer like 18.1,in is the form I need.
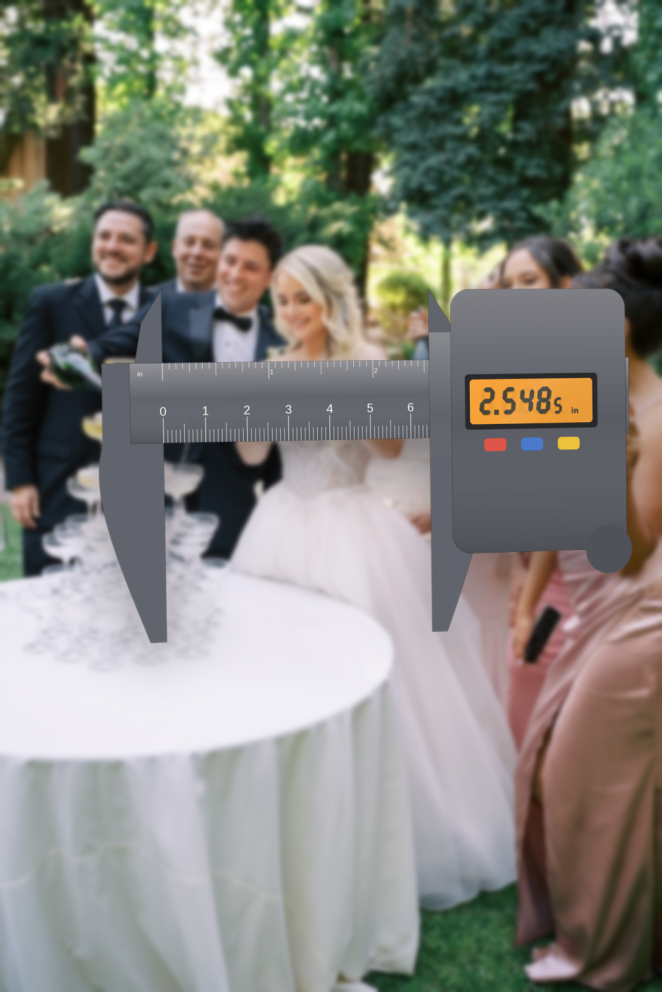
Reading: 2.5485,in
